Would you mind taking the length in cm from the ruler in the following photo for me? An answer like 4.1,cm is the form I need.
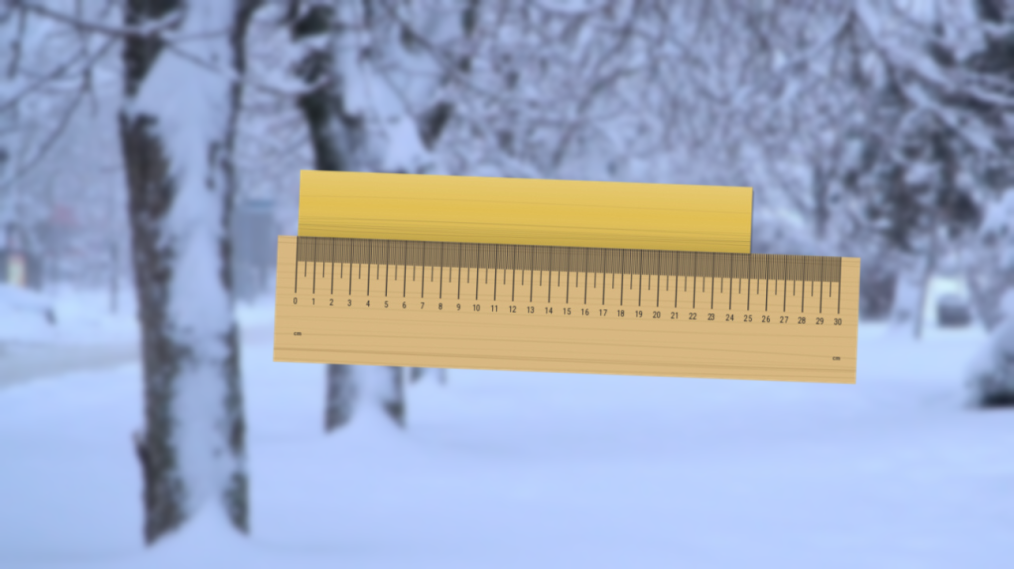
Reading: 25,cm
